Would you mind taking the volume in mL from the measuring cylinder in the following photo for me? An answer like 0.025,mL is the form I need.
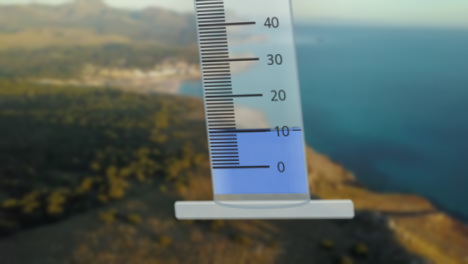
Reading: 10,mL
